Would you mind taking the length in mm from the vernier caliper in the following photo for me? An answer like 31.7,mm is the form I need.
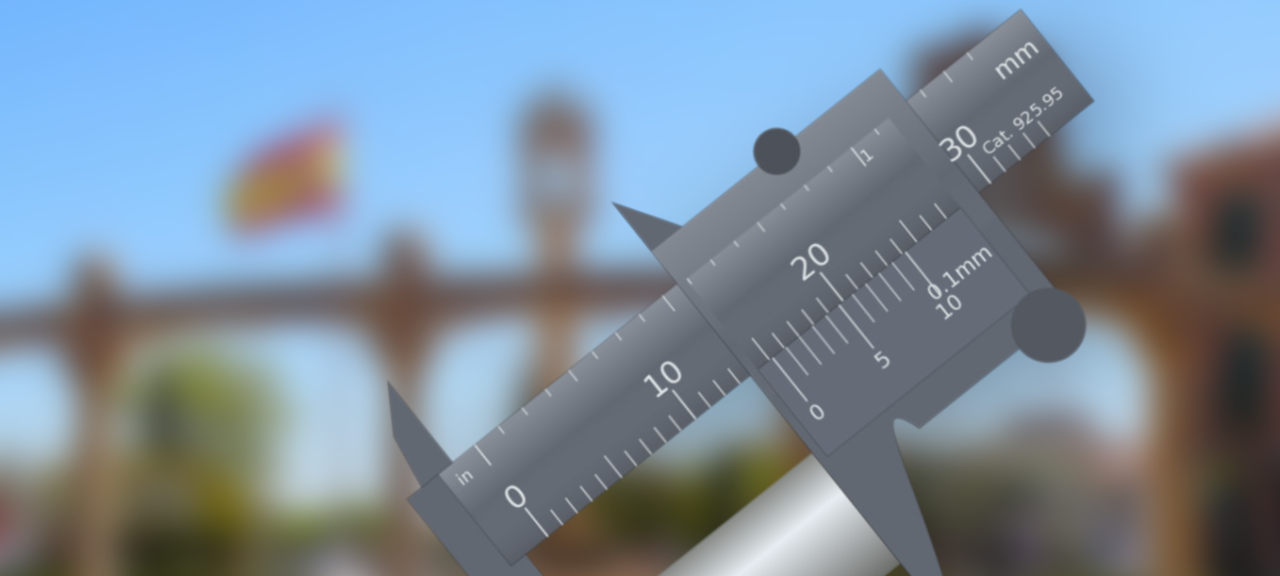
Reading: 15.2,mm
